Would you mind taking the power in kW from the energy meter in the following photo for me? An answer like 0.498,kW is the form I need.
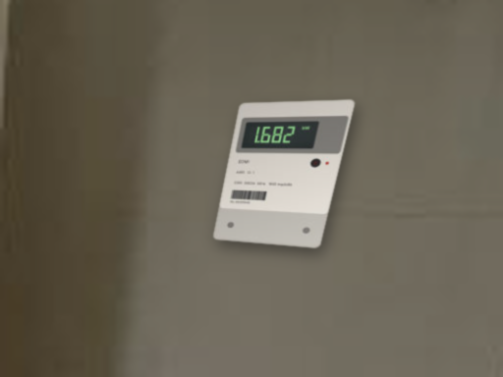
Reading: 1.682,kW
